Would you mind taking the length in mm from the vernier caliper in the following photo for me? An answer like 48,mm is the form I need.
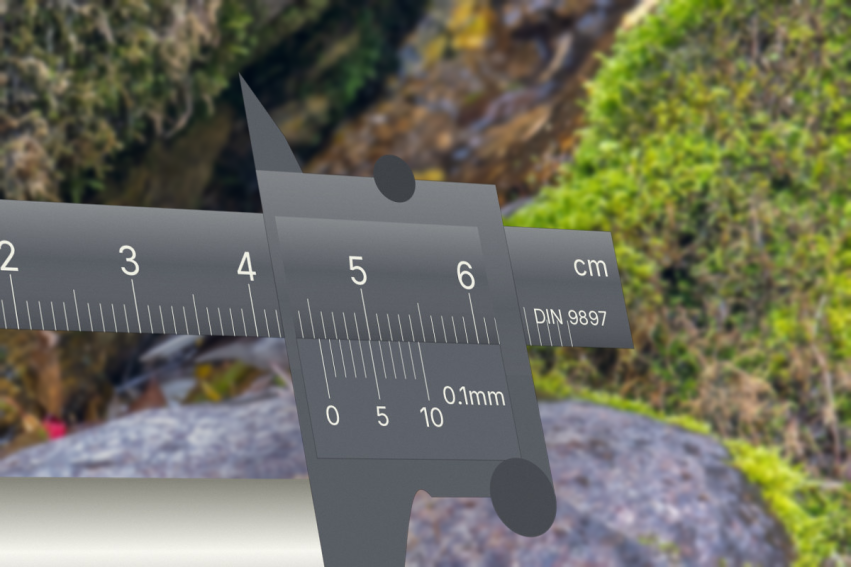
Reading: 45.4,mm
